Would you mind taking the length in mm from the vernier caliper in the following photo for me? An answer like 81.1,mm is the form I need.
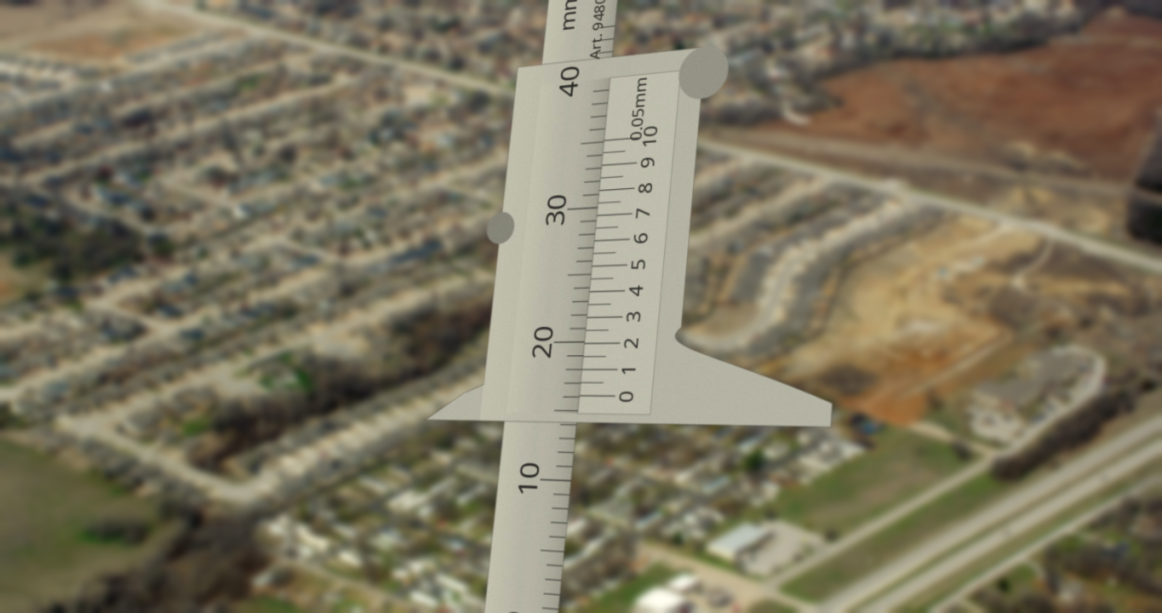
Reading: 16.1,mm
